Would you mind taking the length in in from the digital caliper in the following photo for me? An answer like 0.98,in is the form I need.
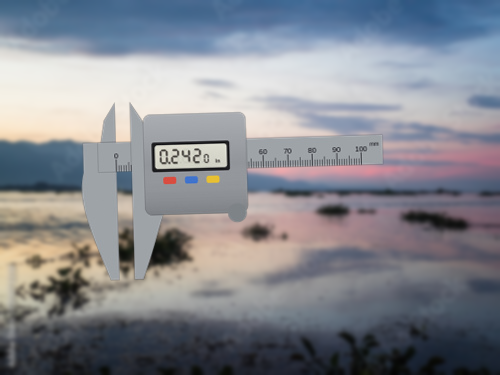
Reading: 0.2420,in
